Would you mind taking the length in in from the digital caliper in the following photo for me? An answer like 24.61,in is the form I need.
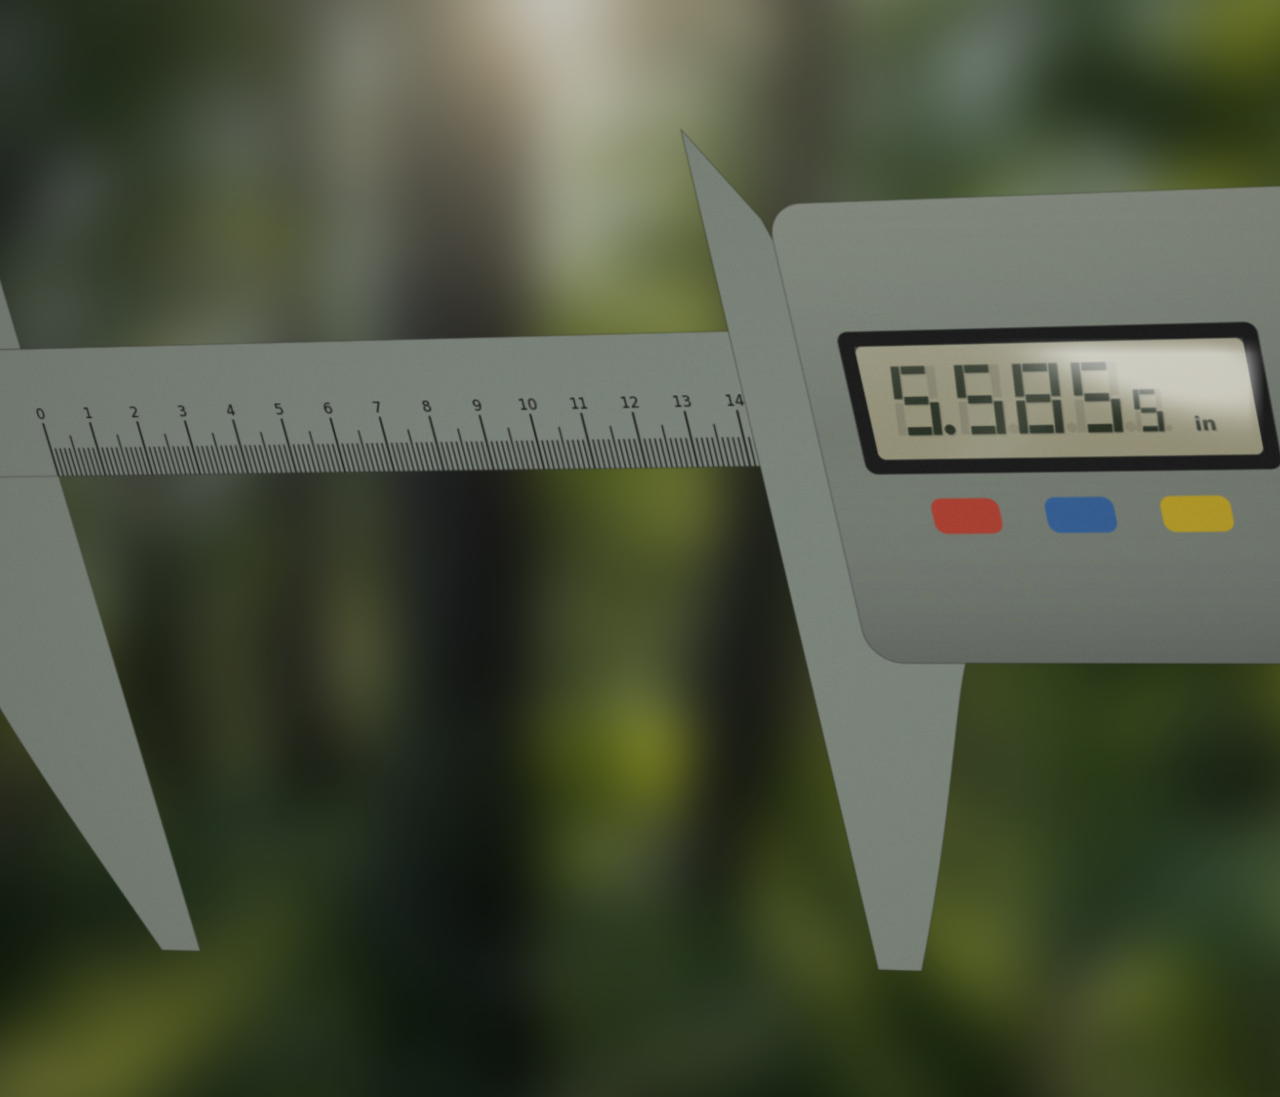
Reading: 5.5855,in
